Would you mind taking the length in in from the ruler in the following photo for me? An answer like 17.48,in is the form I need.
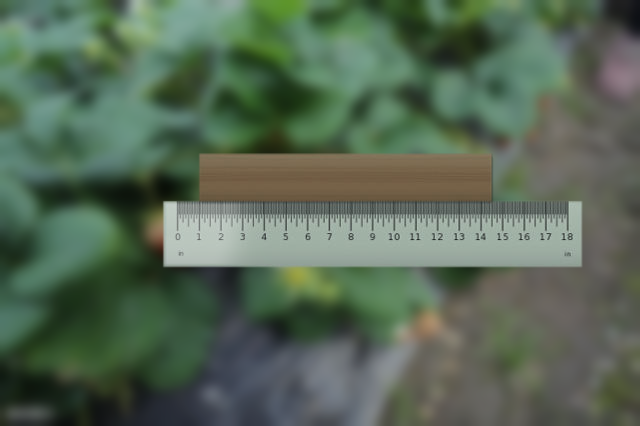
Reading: 13.5,in
